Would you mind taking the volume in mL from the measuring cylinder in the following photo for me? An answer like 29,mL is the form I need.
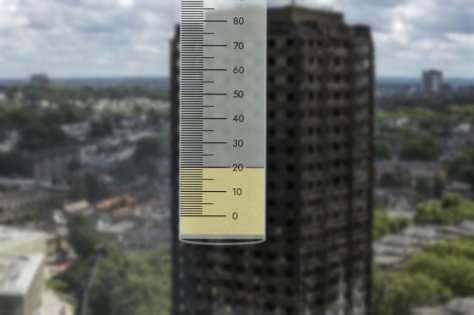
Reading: 20,mL
